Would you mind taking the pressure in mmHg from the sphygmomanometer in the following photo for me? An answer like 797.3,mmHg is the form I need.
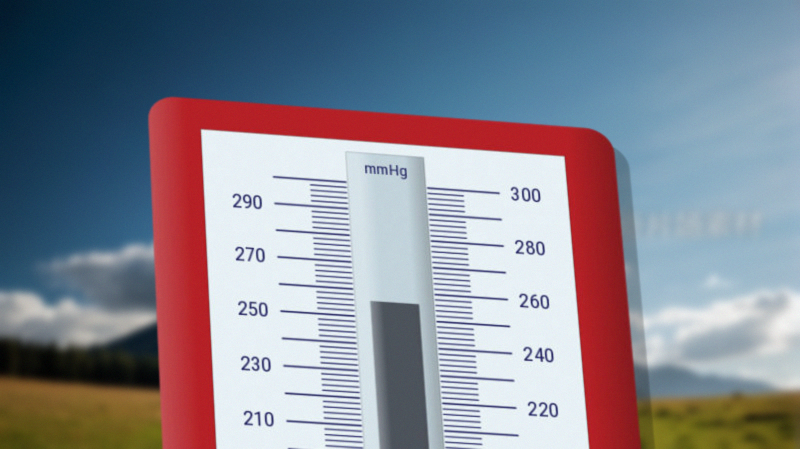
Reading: 256,mmHg
